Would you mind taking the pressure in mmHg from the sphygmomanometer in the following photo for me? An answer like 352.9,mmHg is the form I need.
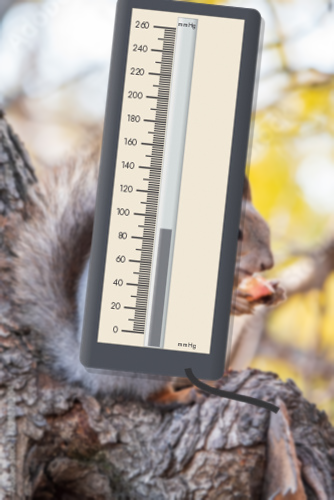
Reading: 90,mmHg
